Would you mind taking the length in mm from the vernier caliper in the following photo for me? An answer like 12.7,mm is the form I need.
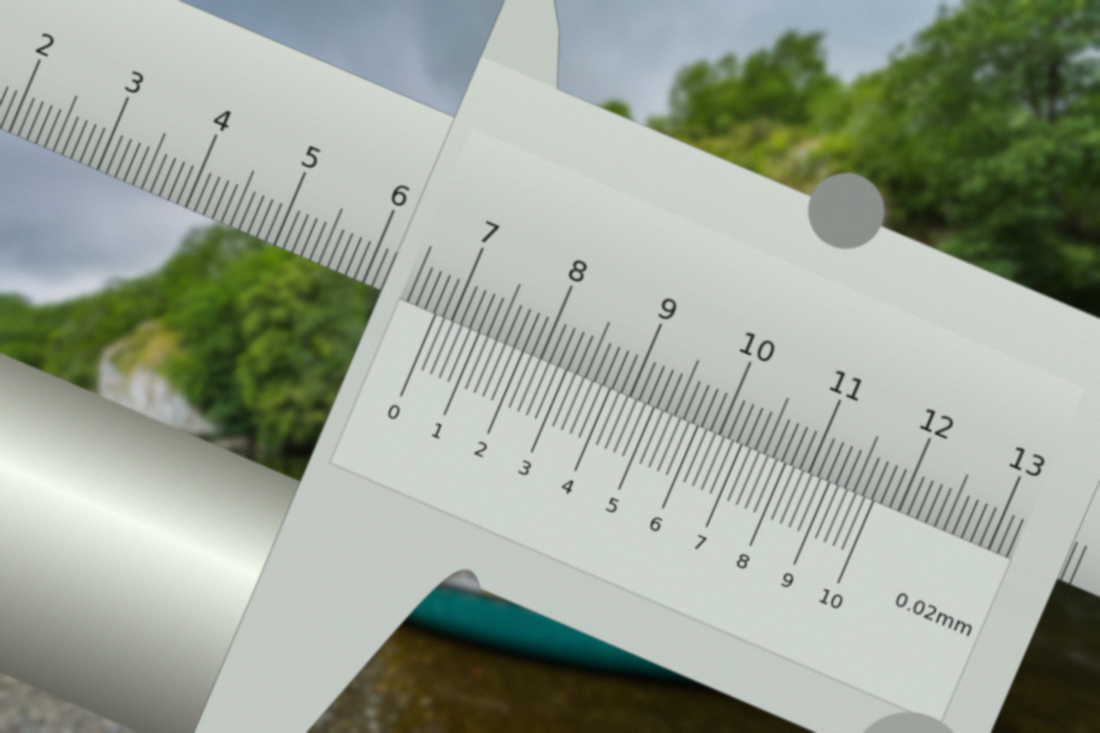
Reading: 68.2,mm
